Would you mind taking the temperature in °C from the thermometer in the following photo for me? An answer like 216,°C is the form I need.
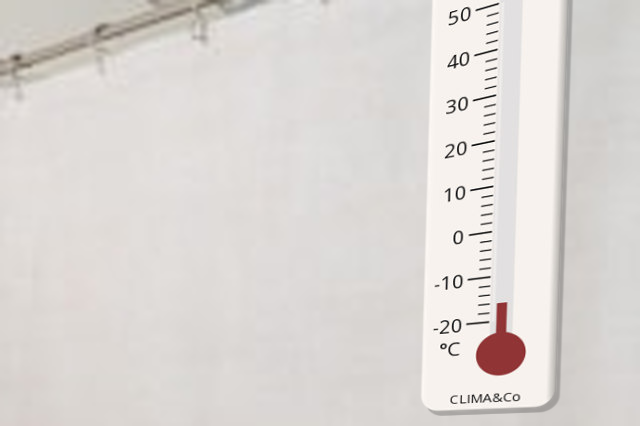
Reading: -16,°C
